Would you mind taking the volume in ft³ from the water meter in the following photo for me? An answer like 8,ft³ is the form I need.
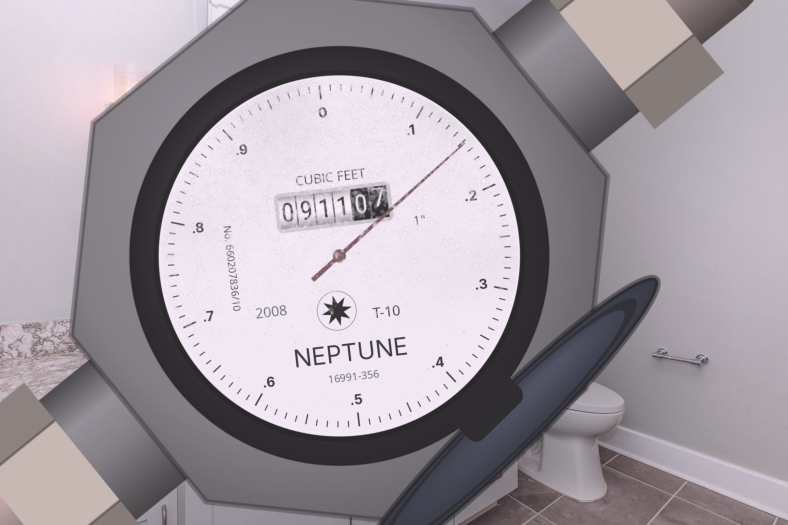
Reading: 91107.15,ft³
